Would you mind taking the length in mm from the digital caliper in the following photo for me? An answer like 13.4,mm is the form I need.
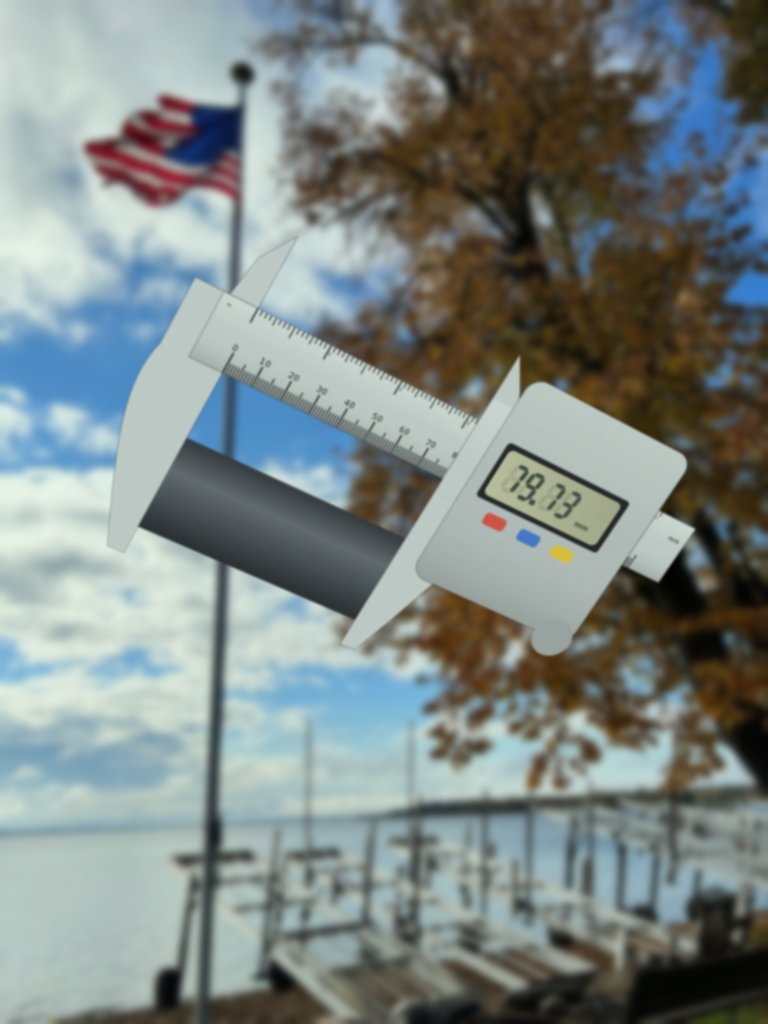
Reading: 79.73,mm
